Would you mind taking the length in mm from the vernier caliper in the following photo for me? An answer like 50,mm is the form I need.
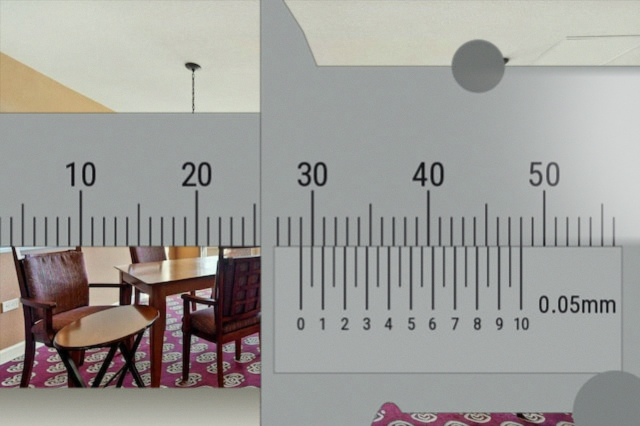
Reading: 29.0,mm
